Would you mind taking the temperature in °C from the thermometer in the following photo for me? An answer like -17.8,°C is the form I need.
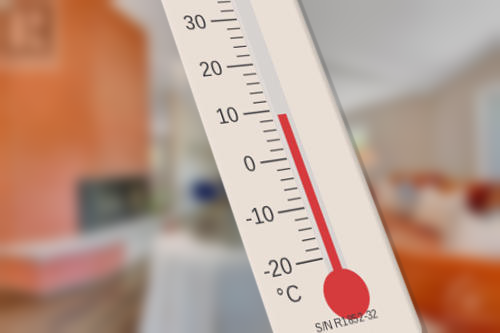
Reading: 9,°C
